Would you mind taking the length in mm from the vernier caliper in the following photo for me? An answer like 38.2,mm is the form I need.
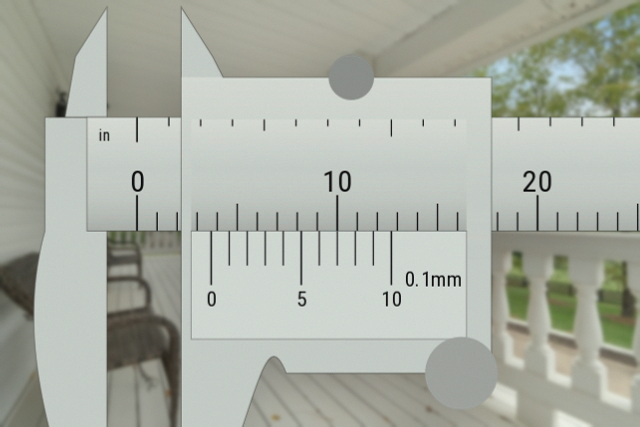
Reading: 3.7,mm
